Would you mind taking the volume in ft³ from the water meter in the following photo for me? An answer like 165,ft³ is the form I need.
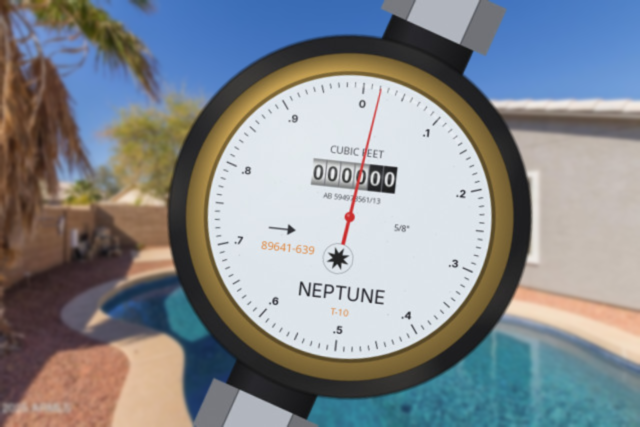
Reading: 0.02,ft³
